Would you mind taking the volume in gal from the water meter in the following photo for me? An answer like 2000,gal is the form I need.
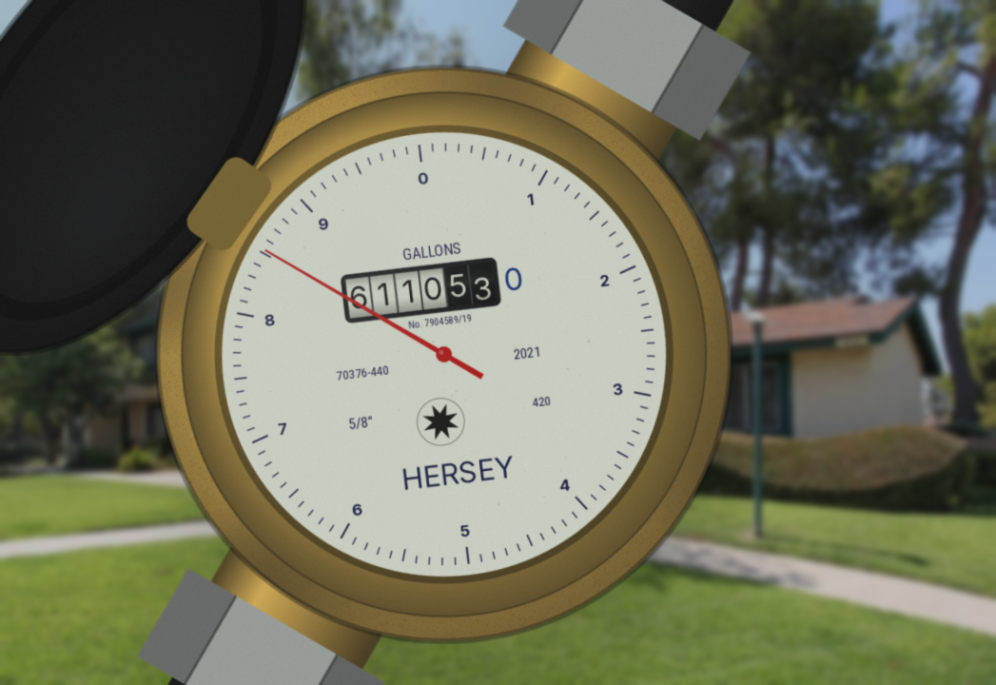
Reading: 6110528.5,gal
